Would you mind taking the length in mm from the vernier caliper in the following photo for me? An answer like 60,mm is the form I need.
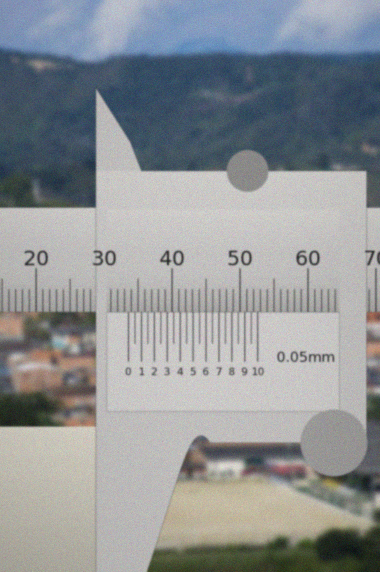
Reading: 33.6,mm
